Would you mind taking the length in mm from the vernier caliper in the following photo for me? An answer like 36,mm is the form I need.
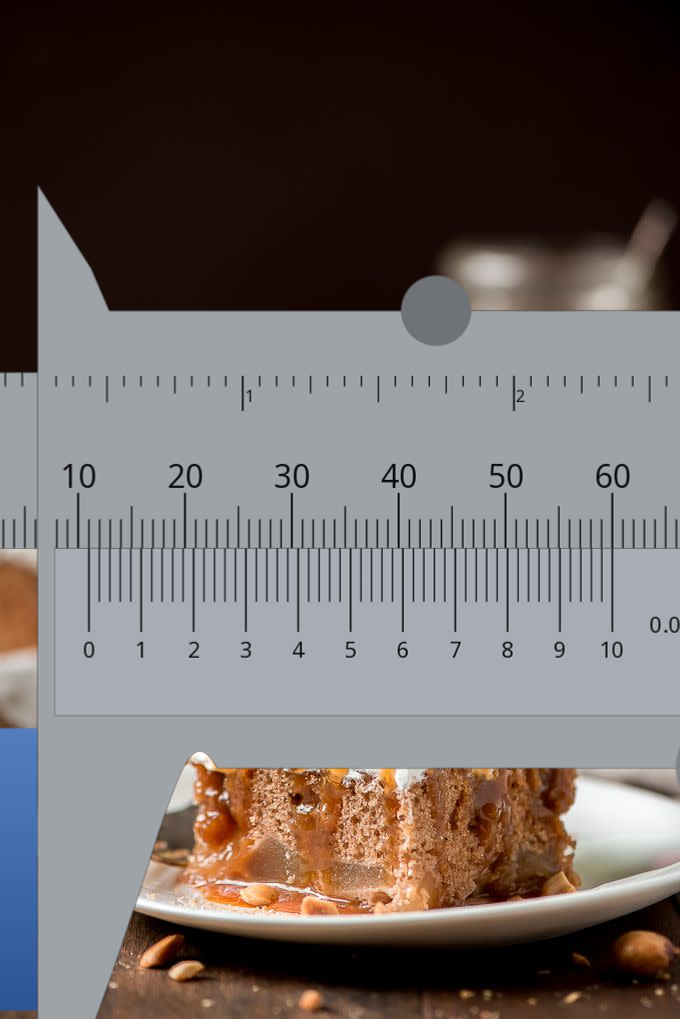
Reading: 11.0,mm
